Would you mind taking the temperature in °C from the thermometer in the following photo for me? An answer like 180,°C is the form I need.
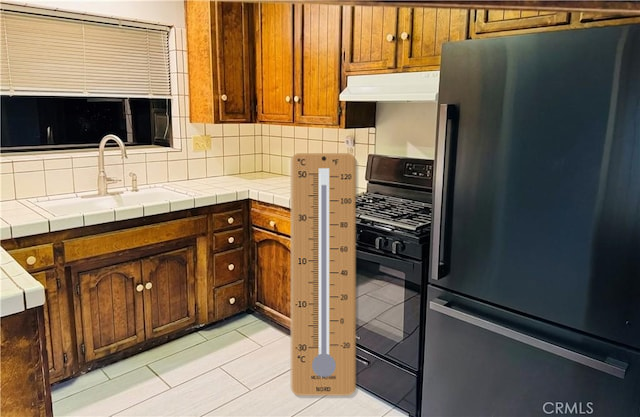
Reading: 45,°C
